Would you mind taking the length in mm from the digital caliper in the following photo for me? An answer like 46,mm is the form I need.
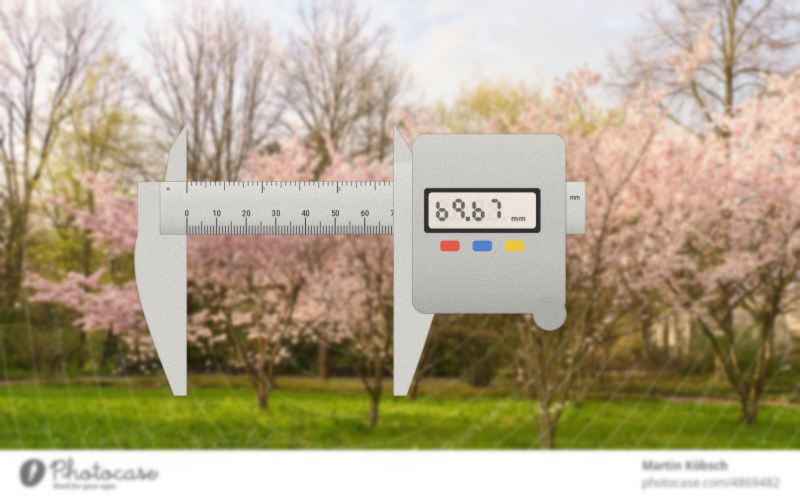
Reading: 69.67,mm
